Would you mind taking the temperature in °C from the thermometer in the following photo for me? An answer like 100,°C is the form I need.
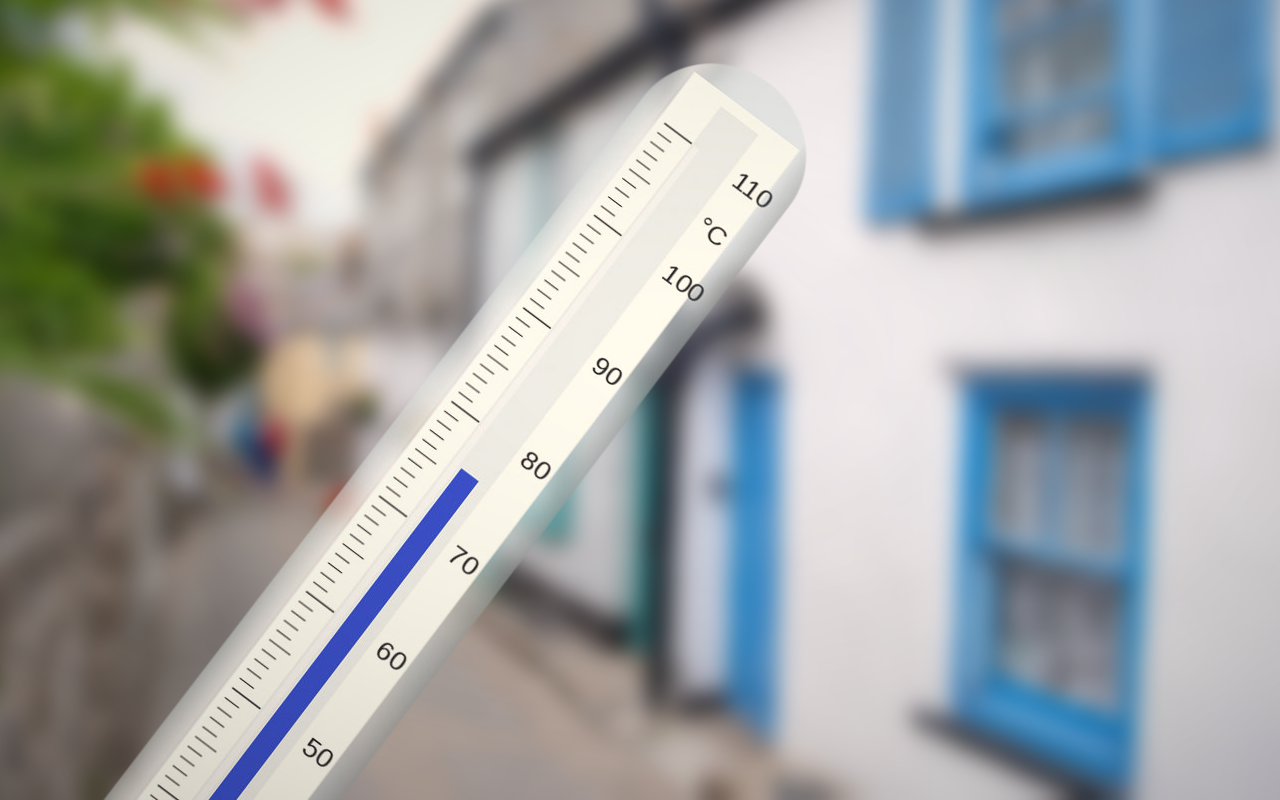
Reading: 76,°C
